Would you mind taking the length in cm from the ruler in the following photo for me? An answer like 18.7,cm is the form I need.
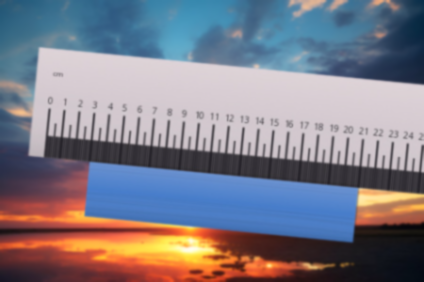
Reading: 18,cm
